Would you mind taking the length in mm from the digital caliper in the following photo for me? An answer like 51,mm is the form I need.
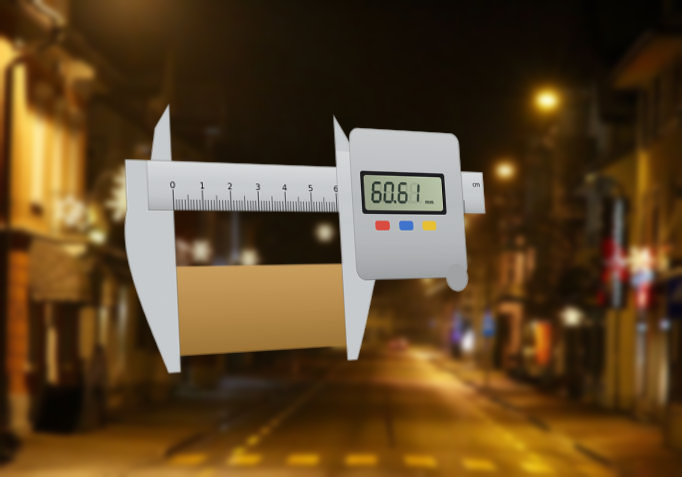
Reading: 60.61,mm
